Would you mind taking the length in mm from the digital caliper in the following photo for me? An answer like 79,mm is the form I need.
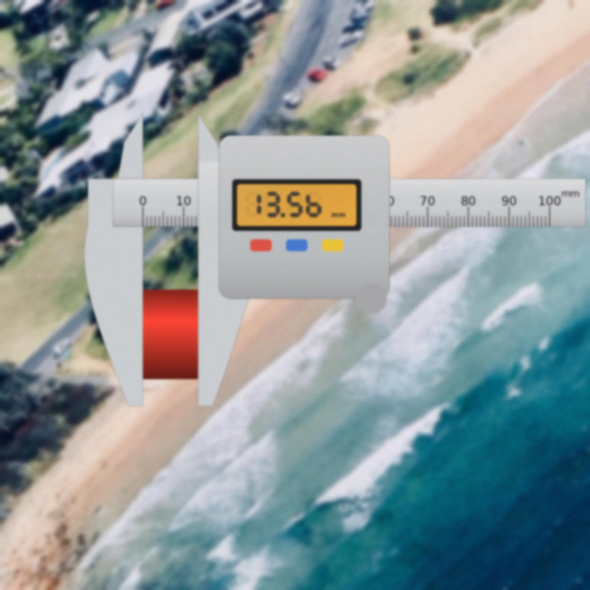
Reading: 13.56,mm
